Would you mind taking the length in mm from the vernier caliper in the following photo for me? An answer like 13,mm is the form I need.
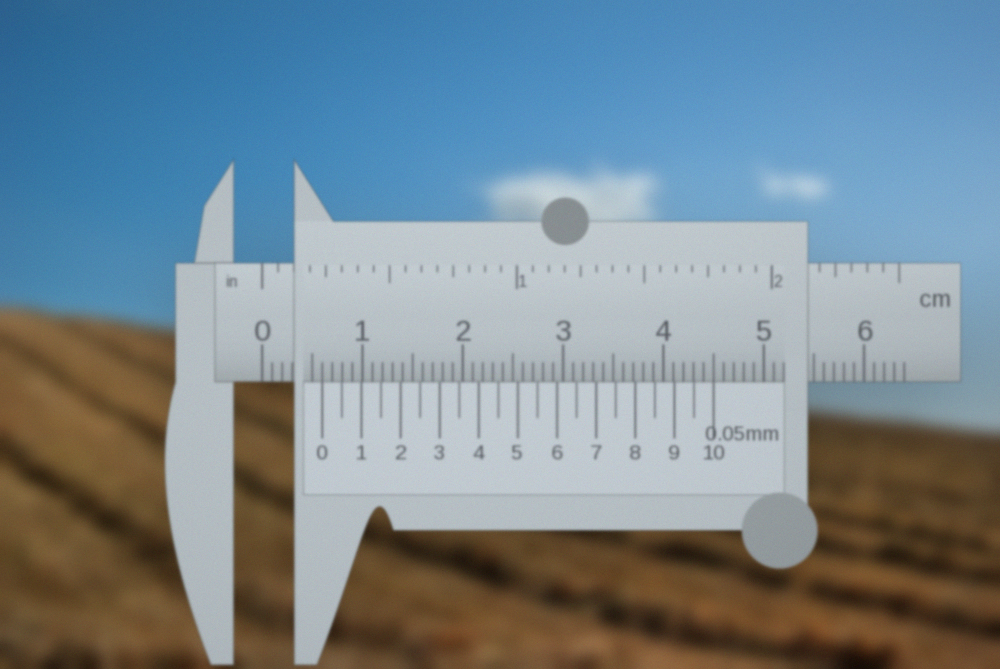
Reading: 6.0,mm
